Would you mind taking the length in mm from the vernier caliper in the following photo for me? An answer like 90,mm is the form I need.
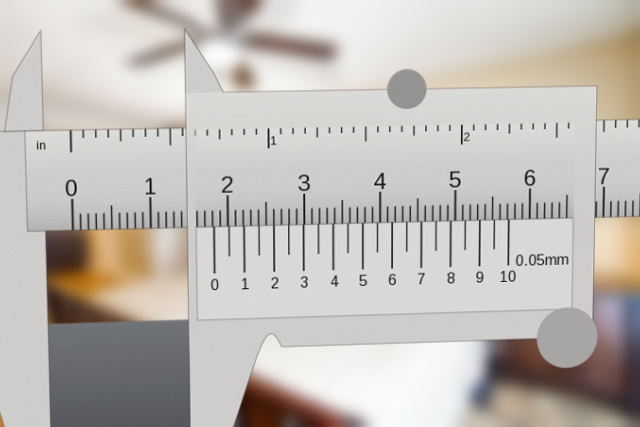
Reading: 18.2,mm
